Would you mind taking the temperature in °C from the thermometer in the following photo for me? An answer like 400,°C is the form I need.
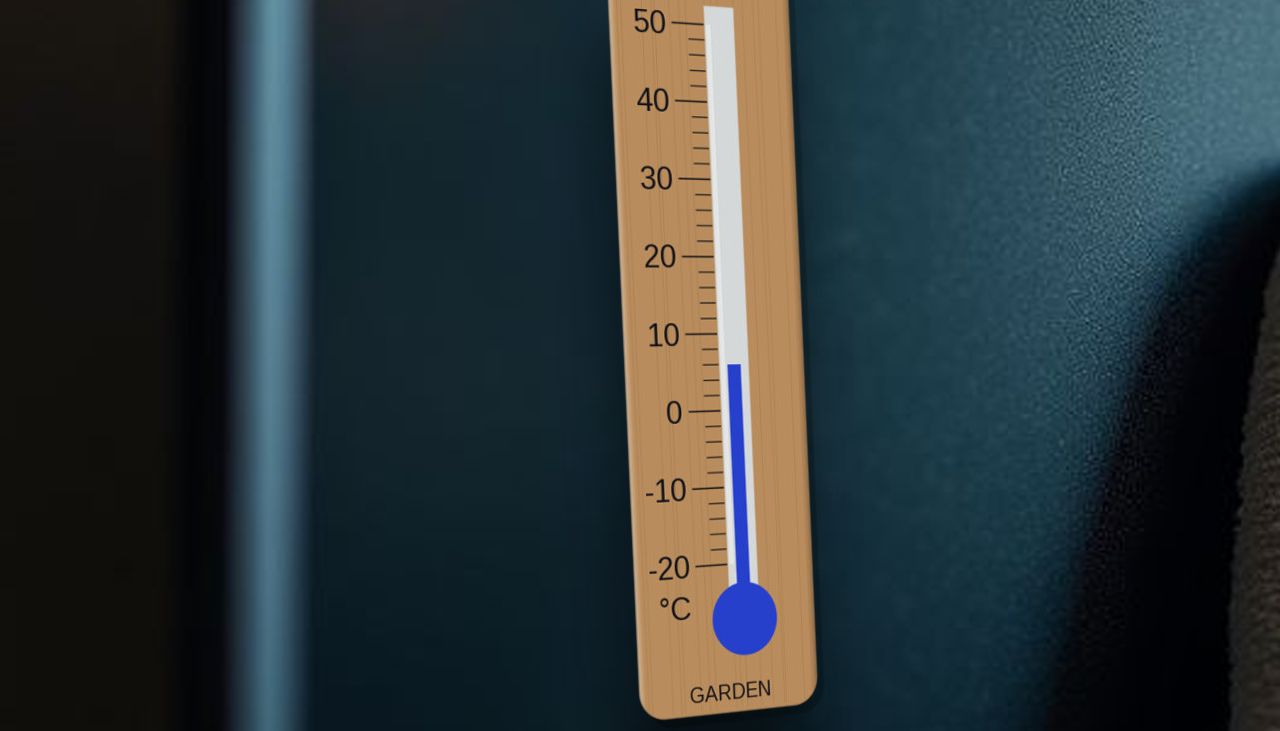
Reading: 6,°C
